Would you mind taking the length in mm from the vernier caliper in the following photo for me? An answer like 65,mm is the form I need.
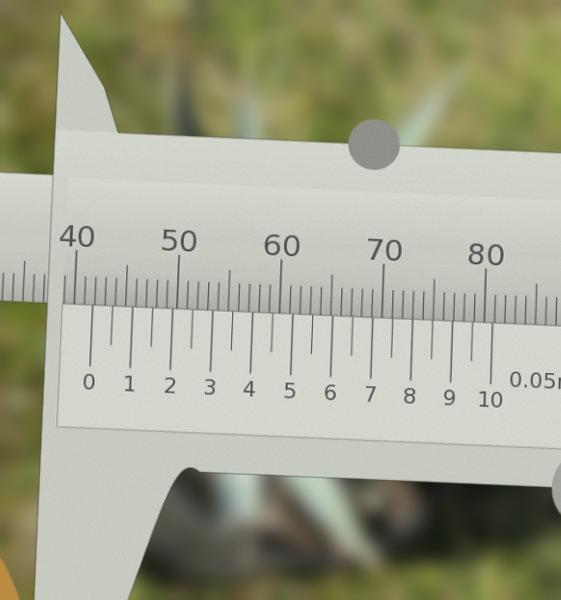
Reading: 41.8,mm
